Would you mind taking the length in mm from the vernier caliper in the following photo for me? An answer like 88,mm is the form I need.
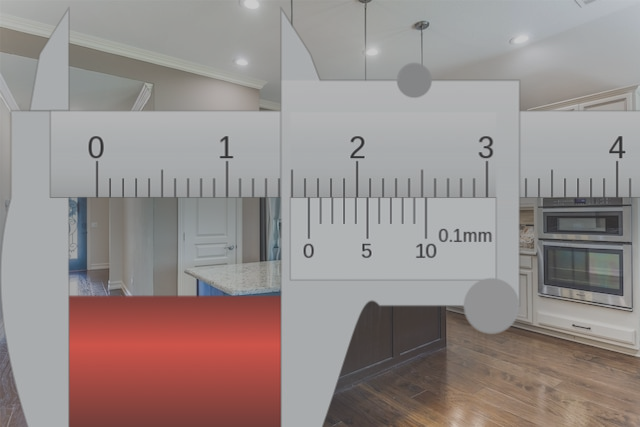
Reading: 16.3,mm
